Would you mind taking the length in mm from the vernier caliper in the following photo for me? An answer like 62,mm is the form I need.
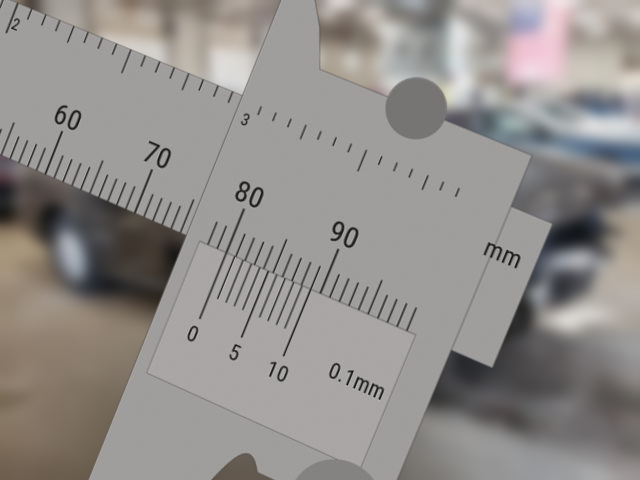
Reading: 80.0,mm
